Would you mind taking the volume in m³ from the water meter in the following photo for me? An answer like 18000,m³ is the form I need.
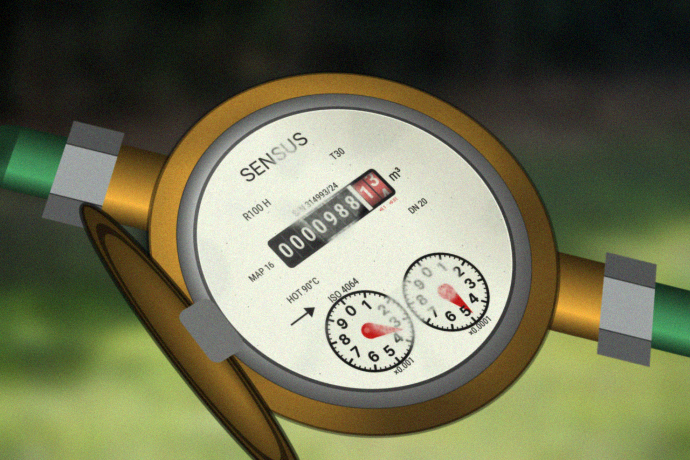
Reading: 988.1334,m³
